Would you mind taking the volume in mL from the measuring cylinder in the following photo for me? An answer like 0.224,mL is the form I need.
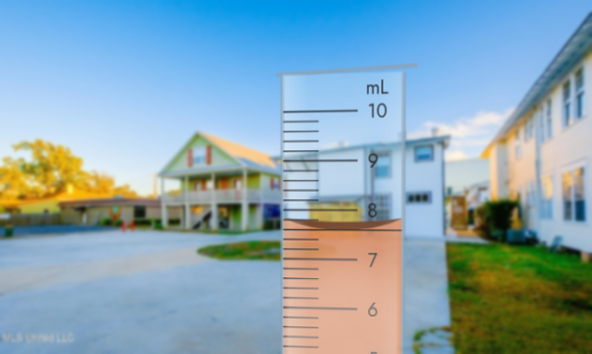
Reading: 7.6,mL
